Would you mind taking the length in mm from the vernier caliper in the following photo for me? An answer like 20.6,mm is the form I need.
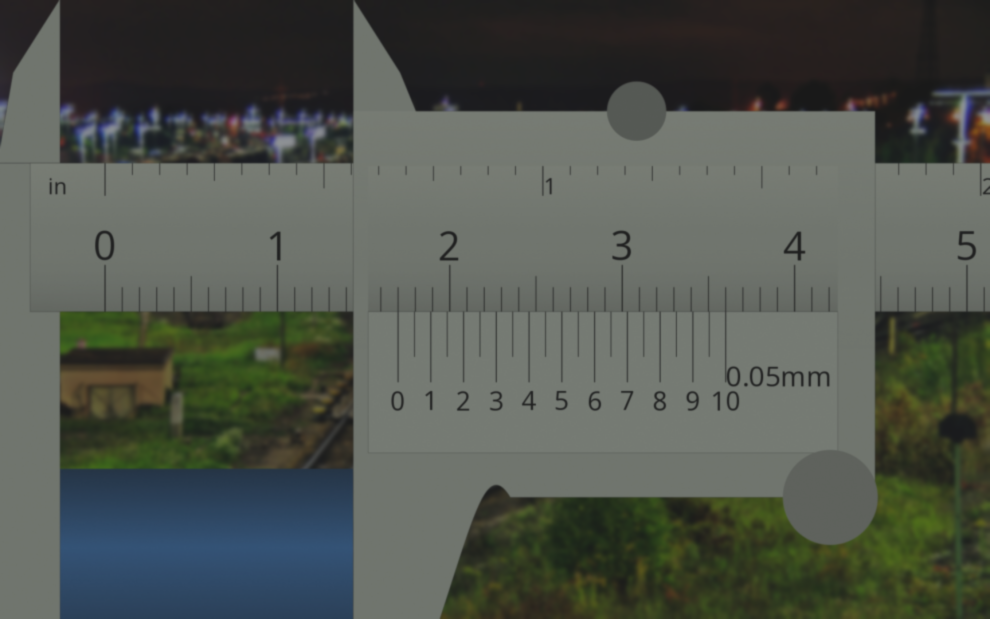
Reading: 17.0,mm
